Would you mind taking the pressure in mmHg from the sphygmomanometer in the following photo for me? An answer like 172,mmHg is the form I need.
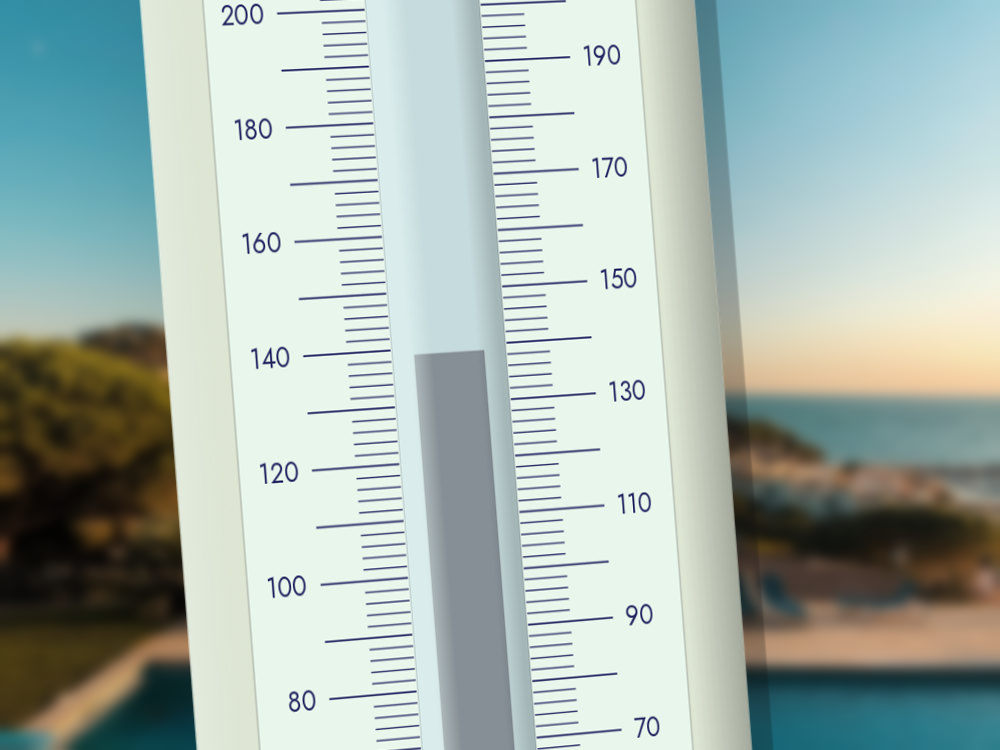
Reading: 139,mmHg
